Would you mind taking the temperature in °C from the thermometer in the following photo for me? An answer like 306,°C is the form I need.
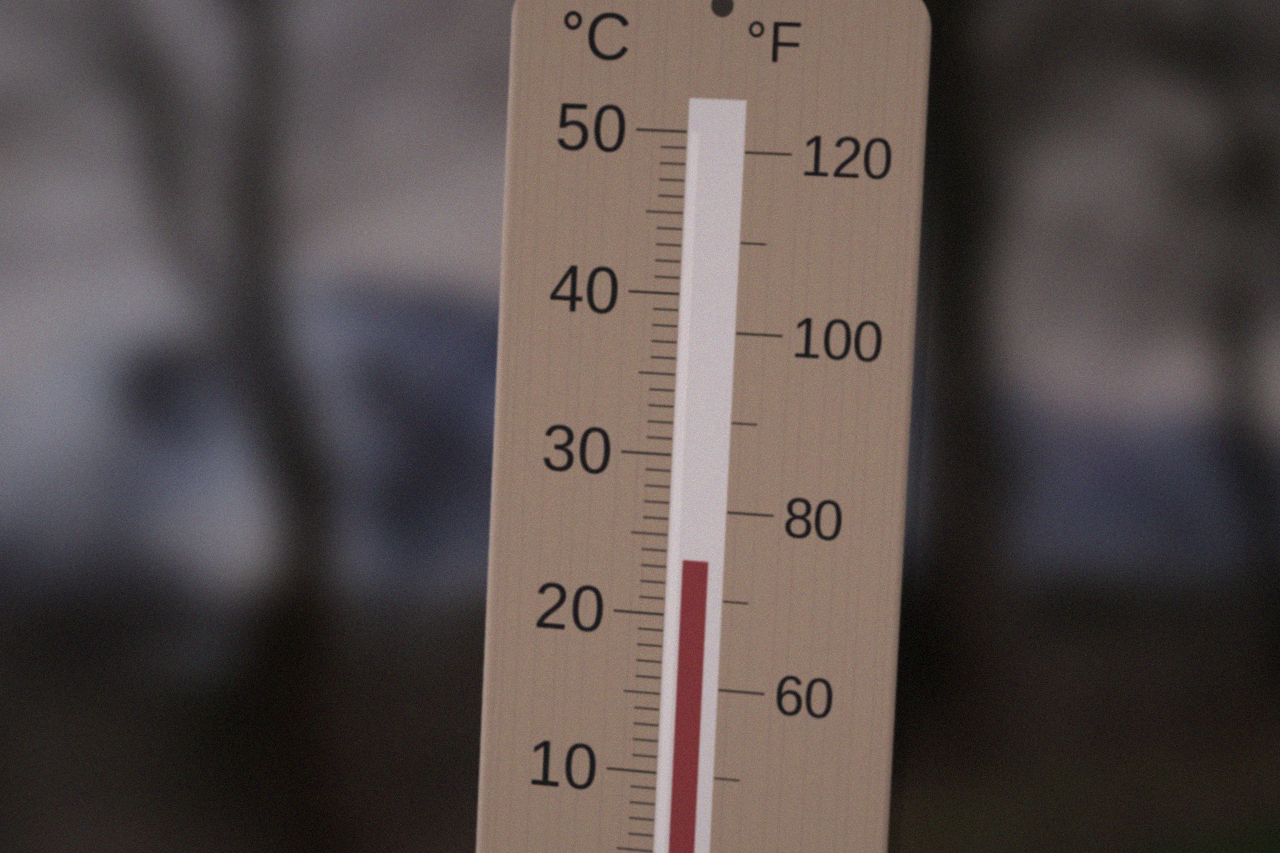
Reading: 23.5,°C
